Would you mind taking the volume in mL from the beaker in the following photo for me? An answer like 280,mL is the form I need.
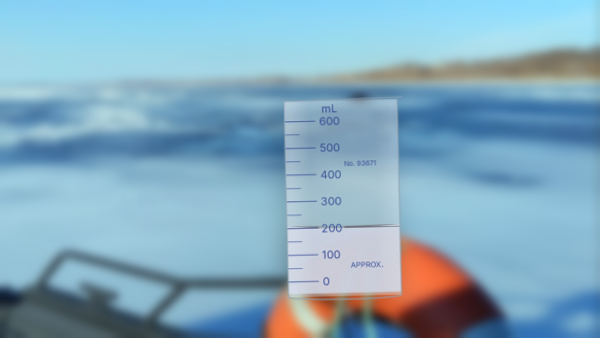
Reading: 200,mL
